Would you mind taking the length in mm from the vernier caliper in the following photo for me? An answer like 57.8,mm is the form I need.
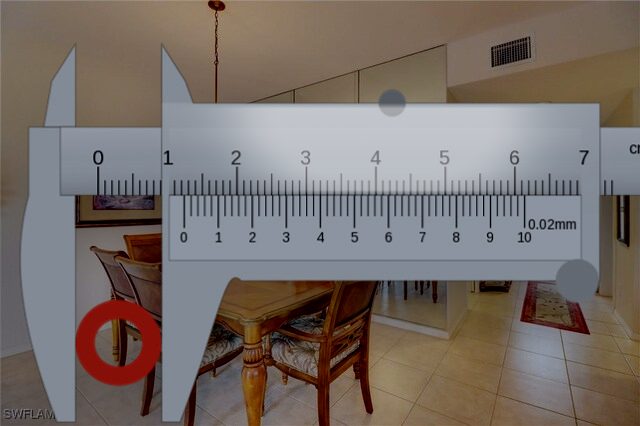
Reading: 12.4,mm
